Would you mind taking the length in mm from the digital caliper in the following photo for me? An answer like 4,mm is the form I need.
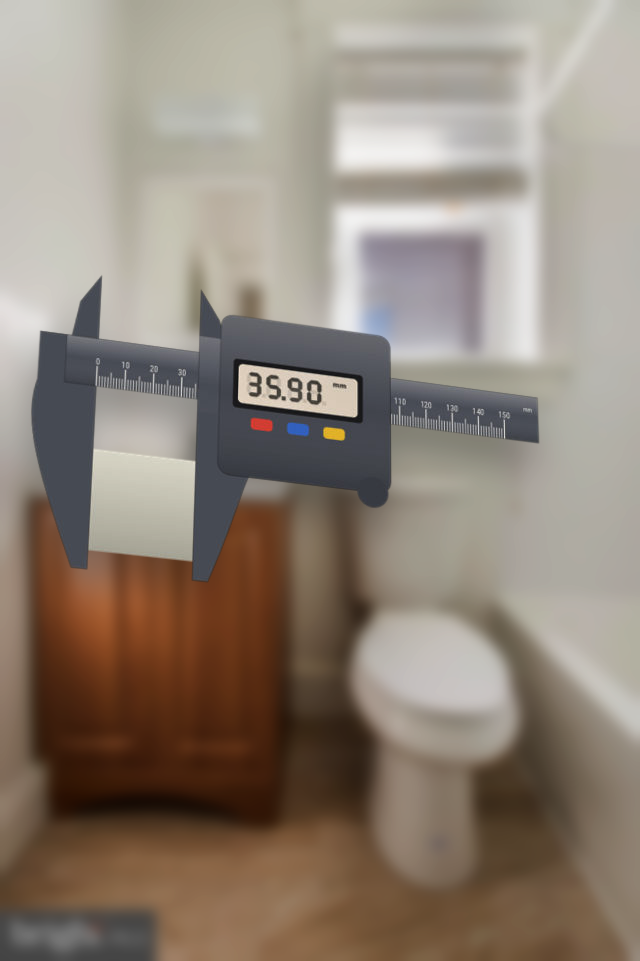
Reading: 35.90,mm
